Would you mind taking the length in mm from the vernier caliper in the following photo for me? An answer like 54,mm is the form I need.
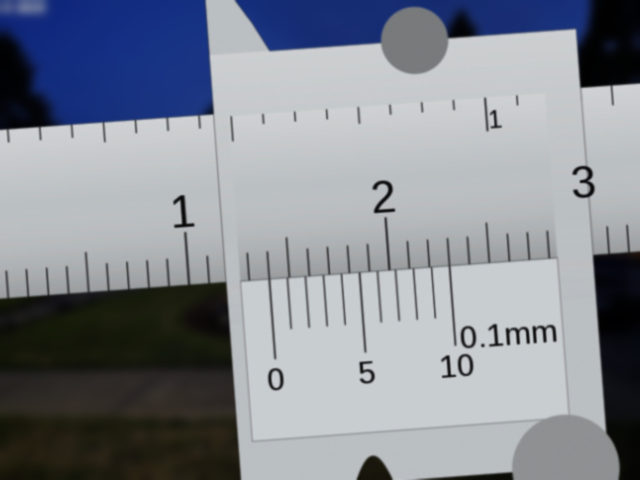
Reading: 14.0,mm
